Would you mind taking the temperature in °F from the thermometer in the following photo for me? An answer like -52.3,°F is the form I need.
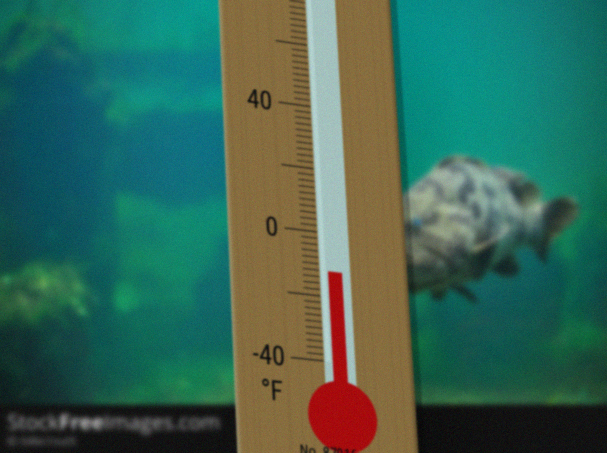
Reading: -12,°F
